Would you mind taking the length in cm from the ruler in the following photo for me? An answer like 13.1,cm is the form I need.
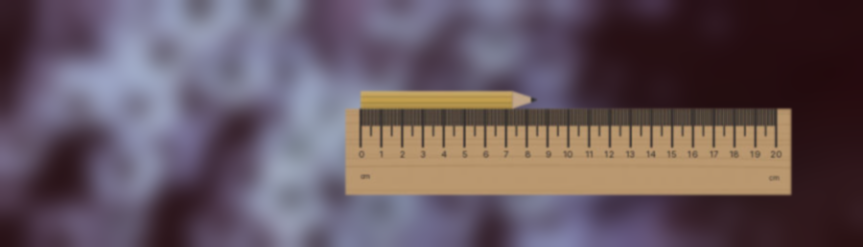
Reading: 8.5,cm
